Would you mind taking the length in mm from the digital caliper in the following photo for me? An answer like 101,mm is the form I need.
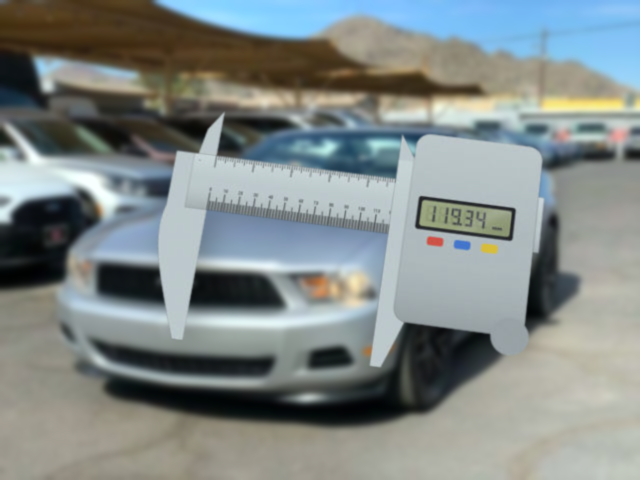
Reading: 119.34,mm
